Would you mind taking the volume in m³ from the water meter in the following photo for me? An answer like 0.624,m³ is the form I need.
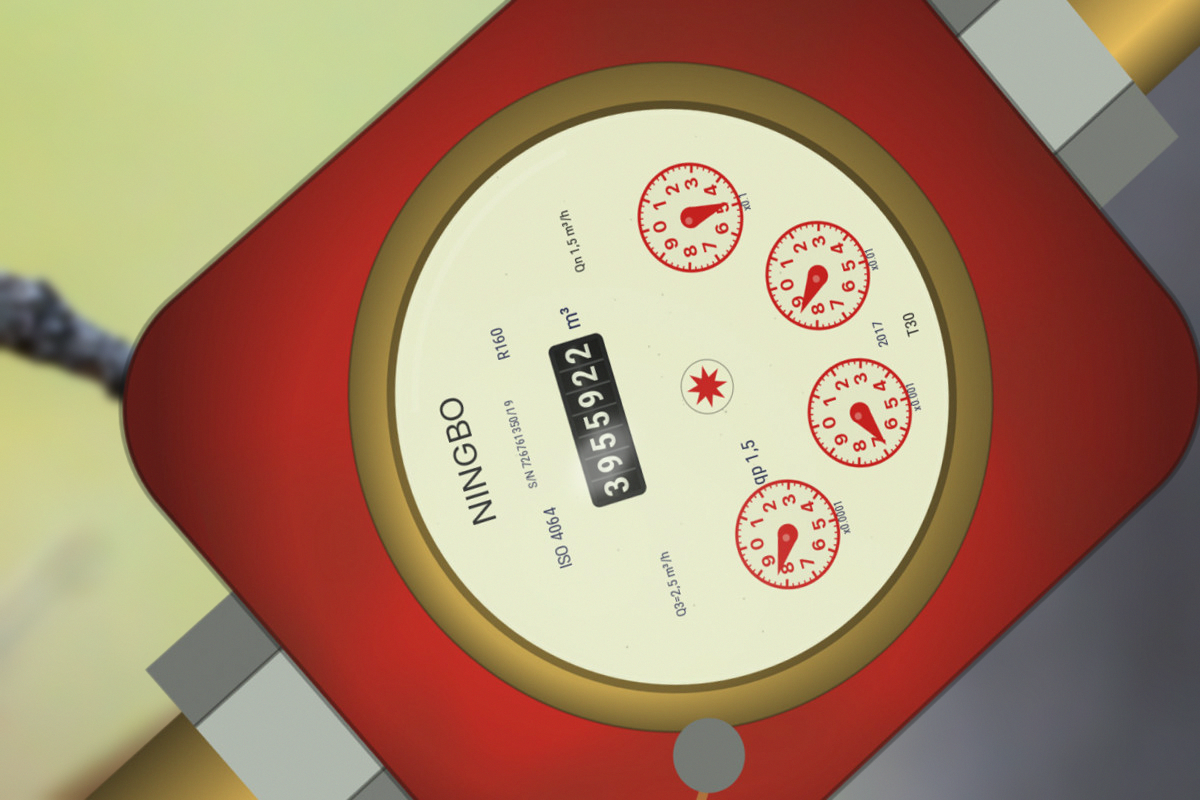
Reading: 3955922.4868,m³
